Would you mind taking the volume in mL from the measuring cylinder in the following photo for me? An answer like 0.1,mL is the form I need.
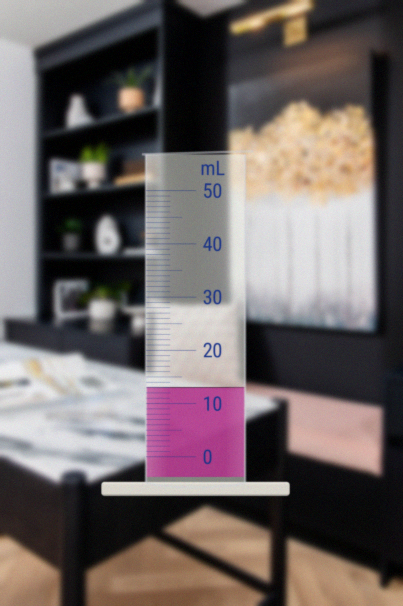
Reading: 13,mL
